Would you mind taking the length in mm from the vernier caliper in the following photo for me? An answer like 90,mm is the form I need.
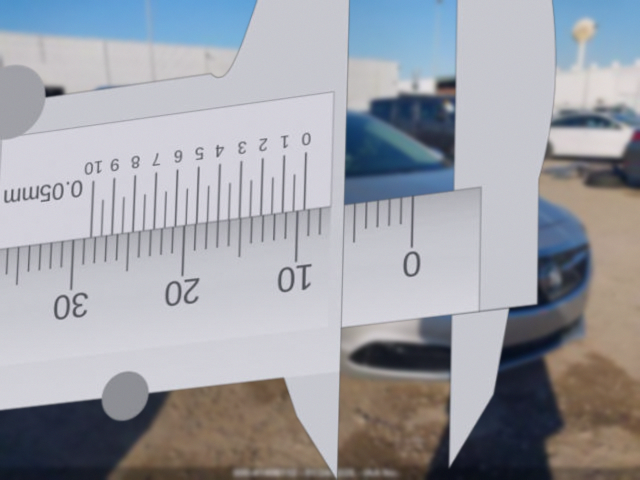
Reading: 9.4,mm
